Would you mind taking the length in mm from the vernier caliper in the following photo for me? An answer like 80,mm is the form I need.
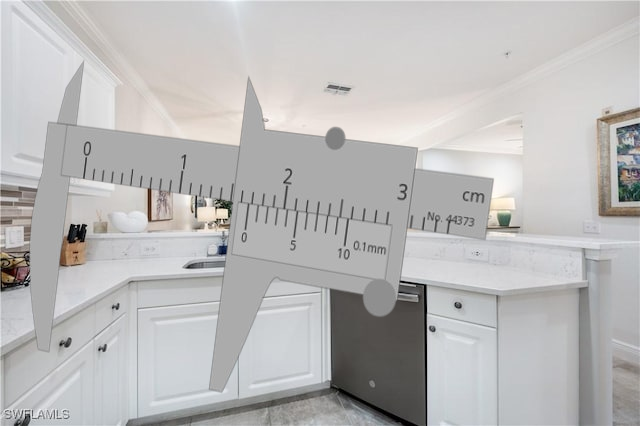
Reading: 16.7,mm
